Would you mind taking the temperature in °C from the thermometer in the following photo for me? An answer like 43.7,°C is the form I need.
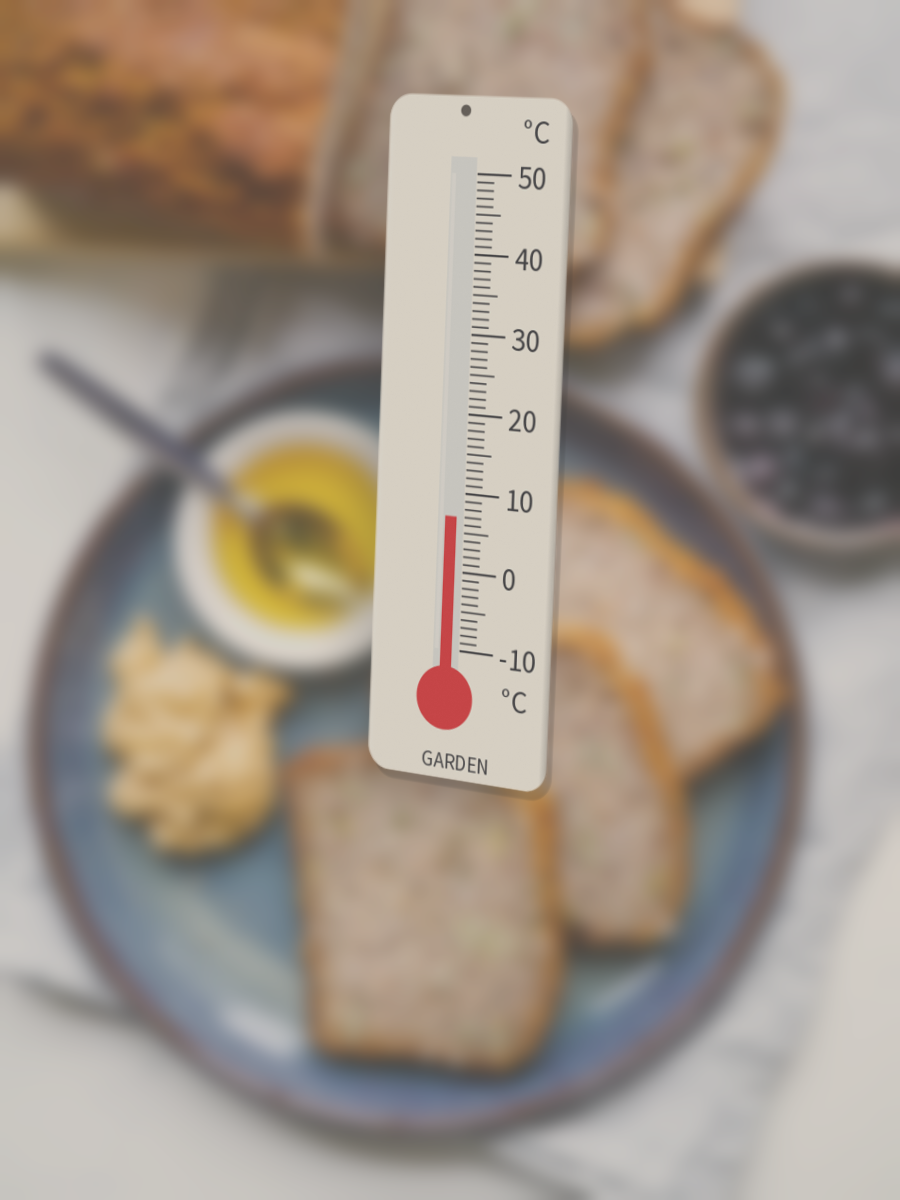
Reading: 7,°C
